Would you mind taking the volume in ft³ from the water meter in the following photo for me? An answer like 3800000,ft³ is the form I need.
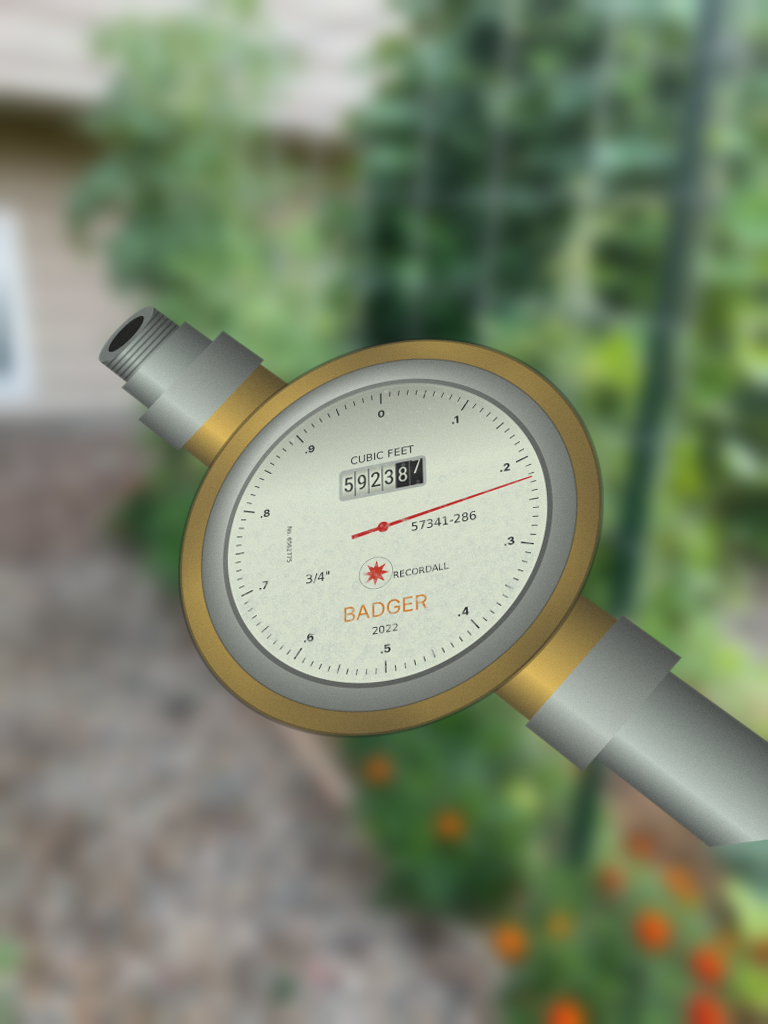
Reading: 592387.22,ft³
